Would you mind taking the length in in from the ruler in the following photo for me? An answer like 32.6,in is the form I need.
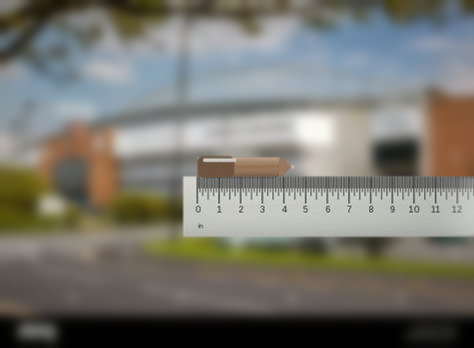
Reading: 4.5,in
